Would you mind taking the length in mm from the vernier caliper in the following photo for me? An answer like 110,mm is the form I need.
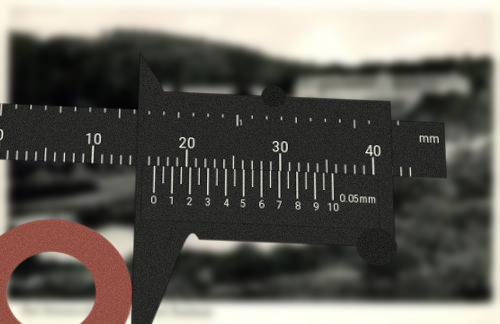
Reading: 16.6,mm
